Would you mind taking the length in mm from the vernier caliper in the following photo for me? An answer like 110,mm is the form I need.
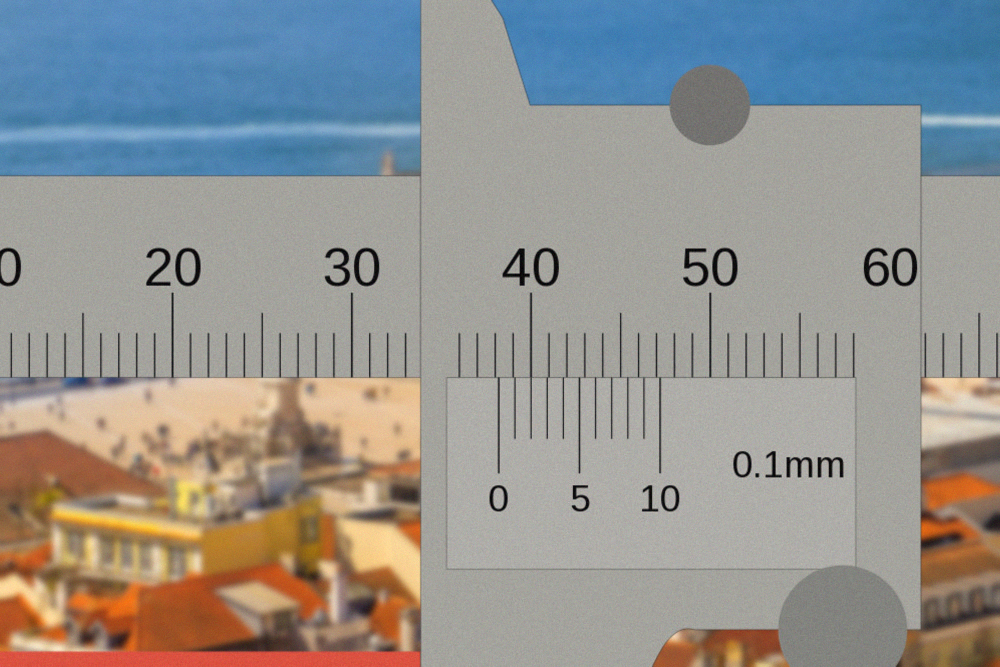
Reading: 38.2,mm
